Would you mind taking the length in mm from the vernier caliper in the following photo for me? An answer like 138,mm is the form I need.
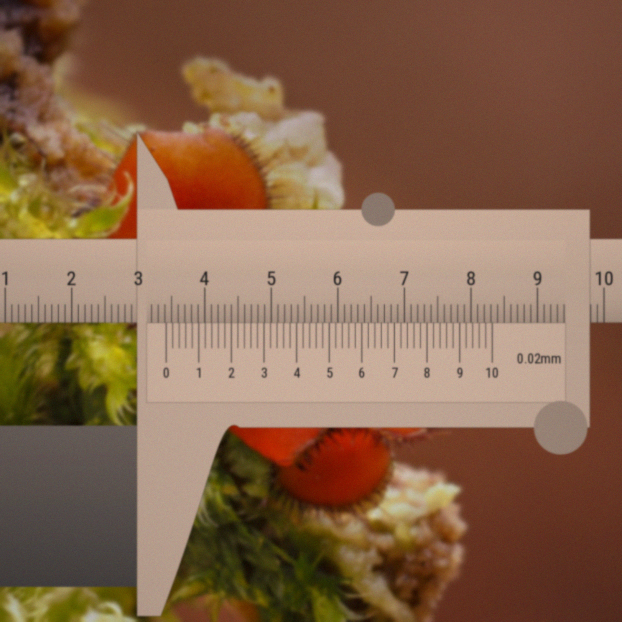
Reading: 34.2,mm
